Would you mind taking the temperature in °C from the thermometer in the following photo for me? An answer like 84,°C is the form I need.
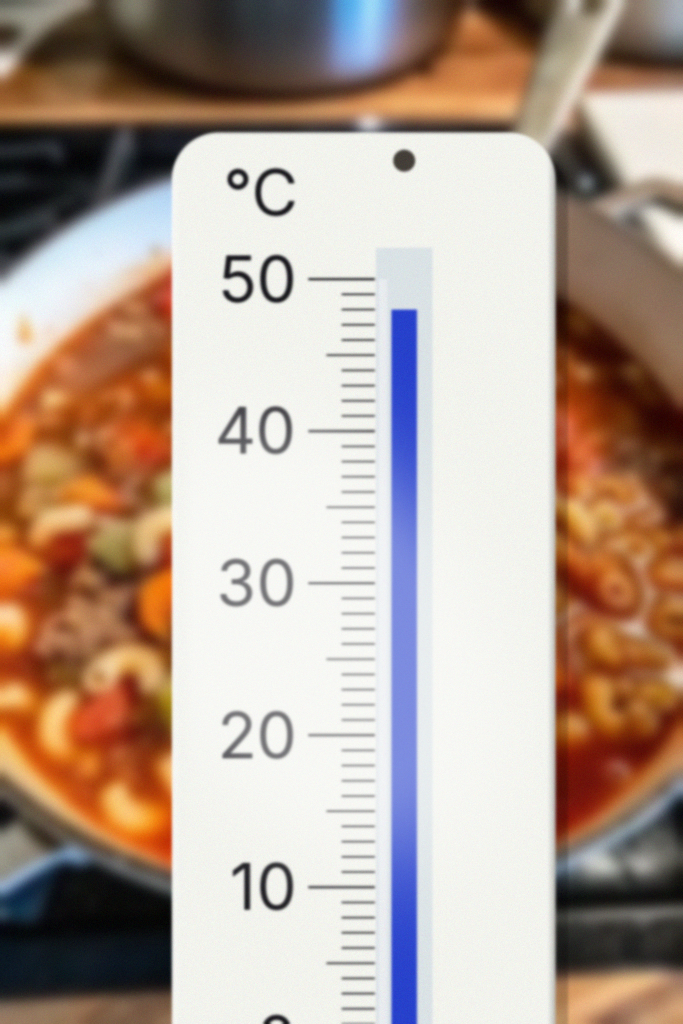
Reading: 48,°C
